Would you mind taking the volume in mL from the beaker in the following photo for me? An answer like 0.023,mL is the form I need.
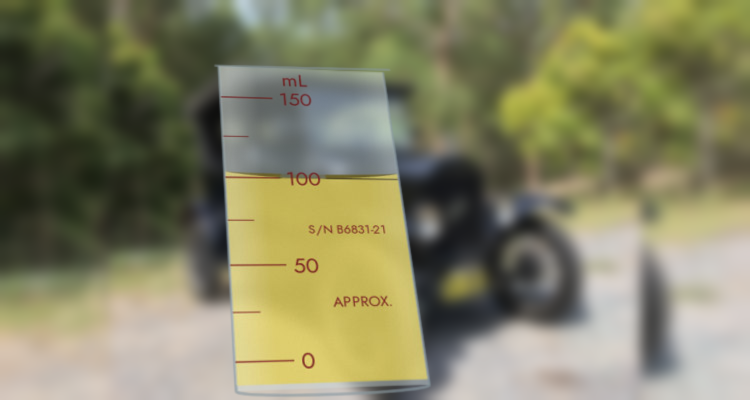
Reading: 100,mL
